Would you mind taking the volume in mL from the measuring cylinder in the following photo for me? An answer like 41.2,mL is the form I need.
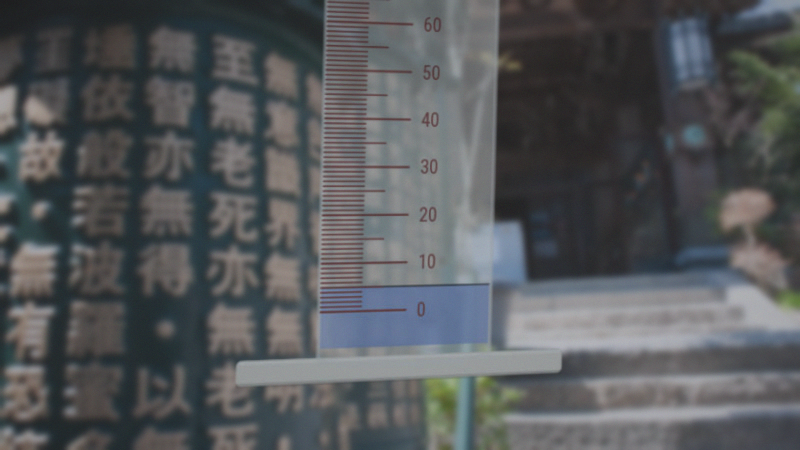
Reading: 5,mL
